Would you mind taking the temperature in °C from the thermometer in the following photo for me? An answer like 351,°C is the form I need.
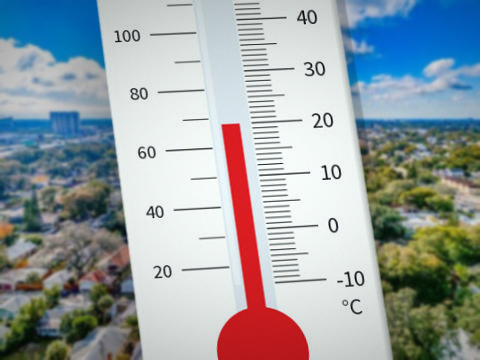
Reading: 20,°C
